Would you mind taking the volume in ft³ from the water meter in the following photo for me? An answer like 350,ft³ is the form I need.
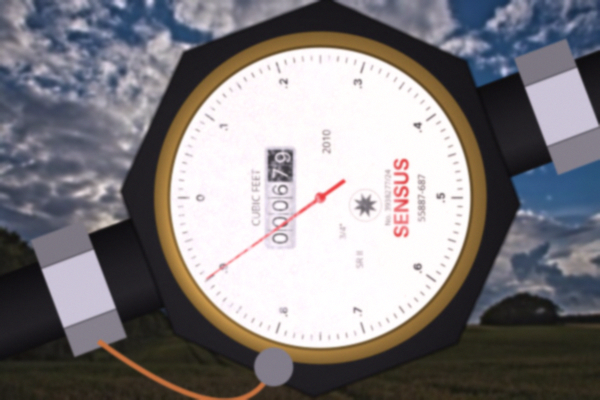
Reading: 678.90,ft³
